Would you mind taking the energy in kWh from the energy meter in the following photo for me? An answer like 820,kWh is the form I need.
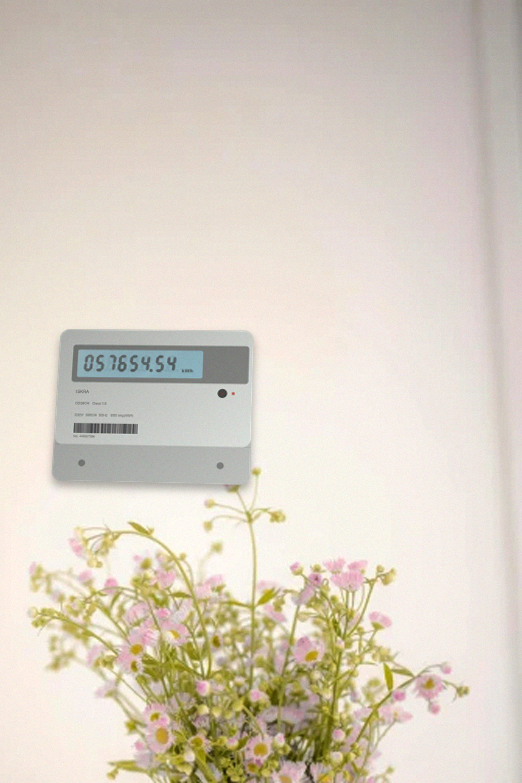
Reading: 57654.54,kWh
